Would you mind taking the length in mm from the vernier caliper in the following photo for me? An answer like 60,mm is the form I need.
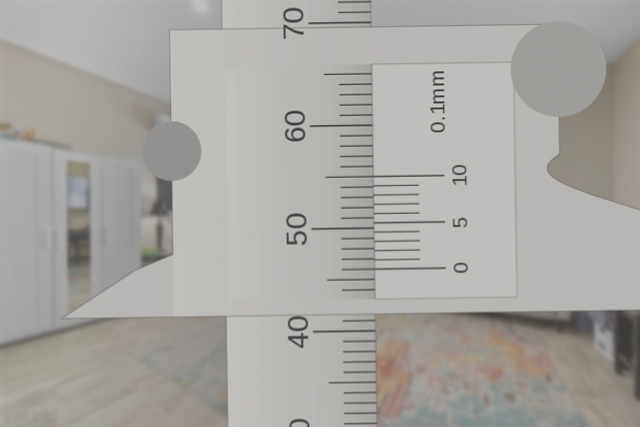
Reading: 46.0,mm
